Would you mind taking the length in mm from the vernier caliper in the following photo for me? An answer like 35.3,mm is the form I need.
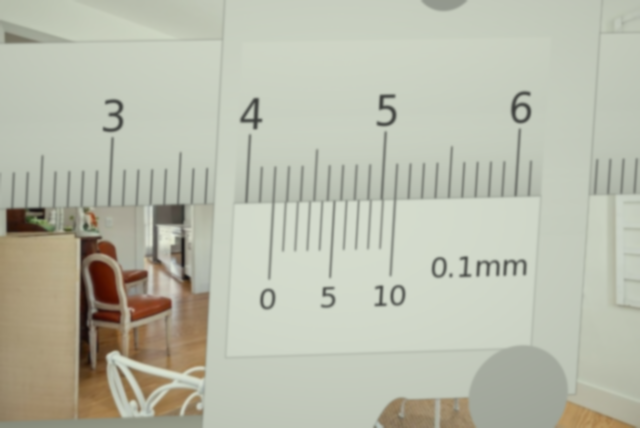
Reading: 42.0,mm
